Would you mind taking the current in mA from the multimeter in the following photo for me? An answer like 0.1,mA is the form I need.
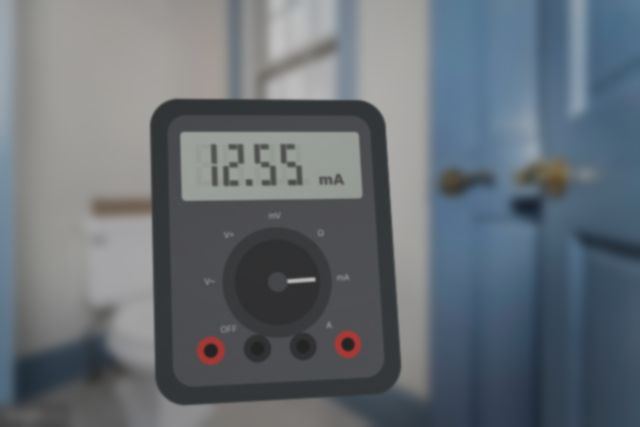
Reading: 12.55,mA
